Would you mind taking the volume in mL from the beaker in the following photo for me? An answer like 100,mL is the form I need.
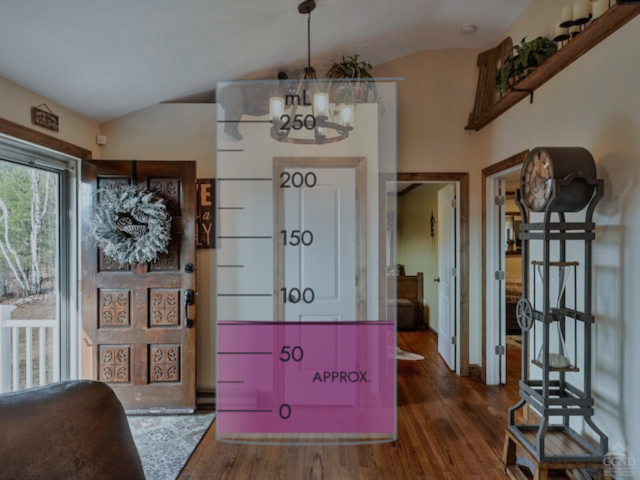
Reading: 75,mL
